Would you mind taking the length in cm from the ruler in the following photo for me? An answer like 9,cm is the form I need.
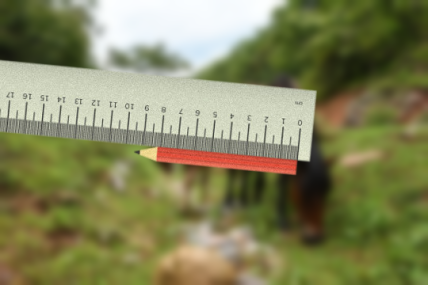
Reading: 9.5,cm
